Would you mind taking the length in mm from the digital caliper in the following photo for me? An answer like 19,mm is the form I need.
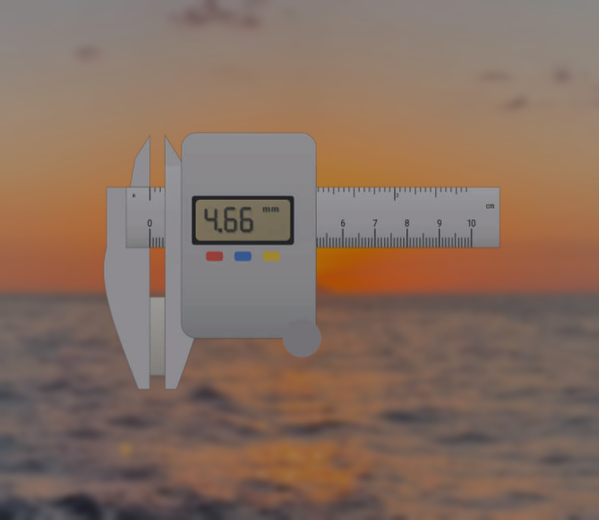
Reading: 4.66,mm
